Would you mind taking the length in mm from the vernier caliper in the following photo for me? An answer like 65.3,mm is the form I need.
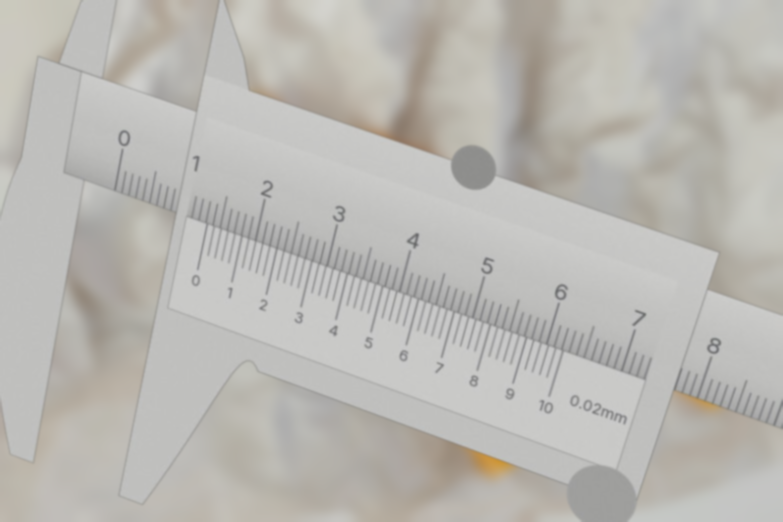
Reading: 13.2,mm
